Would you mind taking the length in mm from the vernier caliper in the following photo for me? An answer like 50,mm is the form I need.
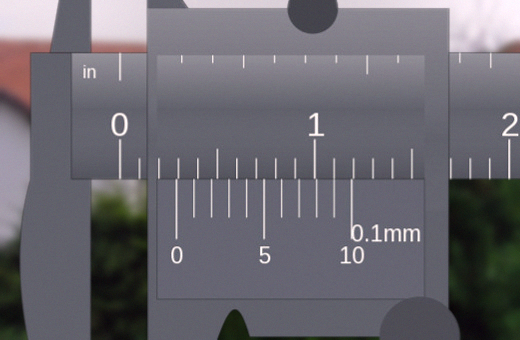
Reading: 2.9,mm
